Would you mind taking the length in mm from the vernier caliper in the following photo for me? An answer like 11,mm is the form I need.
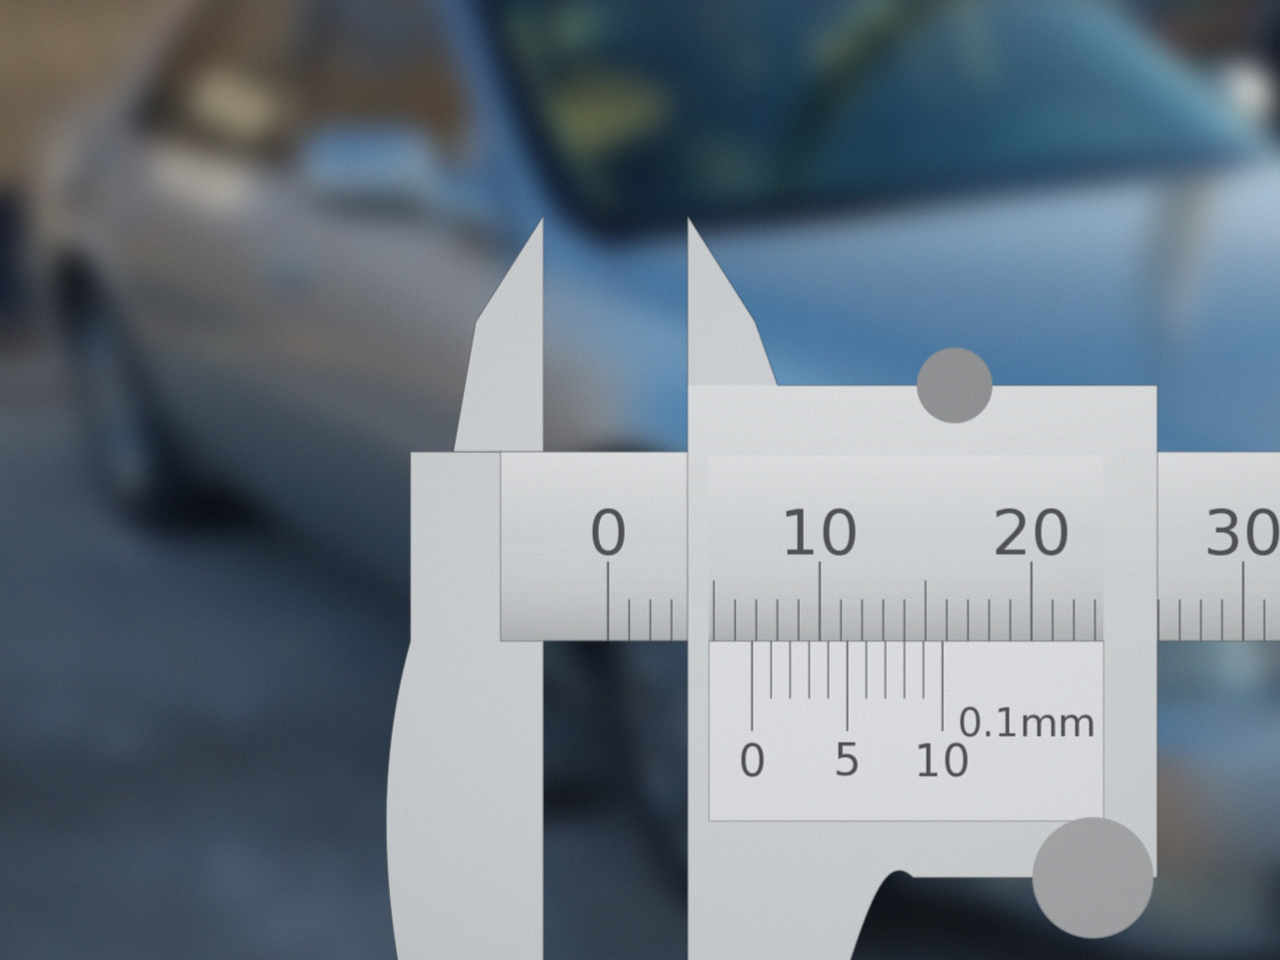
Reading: 6.8,mm
